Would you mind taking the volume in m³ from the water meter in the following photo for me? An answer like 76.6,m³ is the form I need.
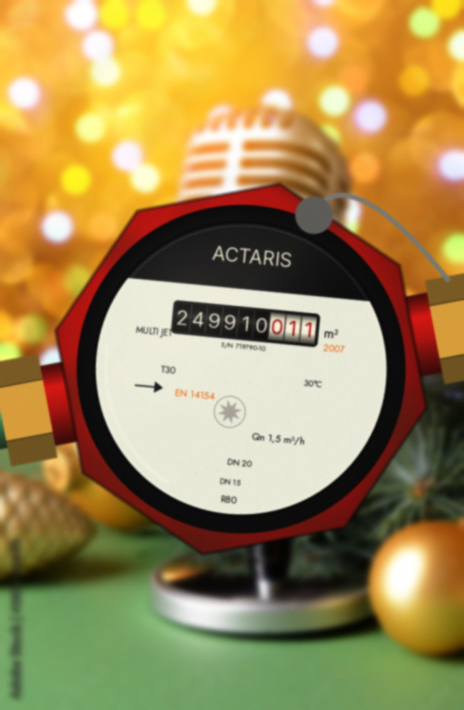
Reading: 249910.011,m³
